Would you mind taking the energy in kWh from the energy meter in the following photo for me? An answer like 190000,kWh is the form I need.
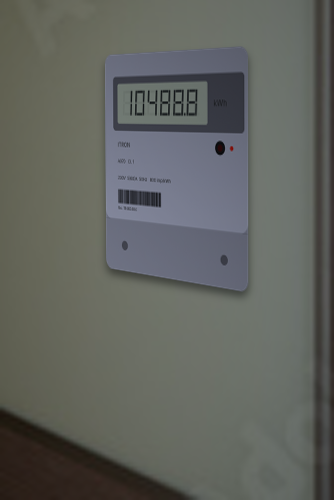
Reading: 10488.8,kWh
